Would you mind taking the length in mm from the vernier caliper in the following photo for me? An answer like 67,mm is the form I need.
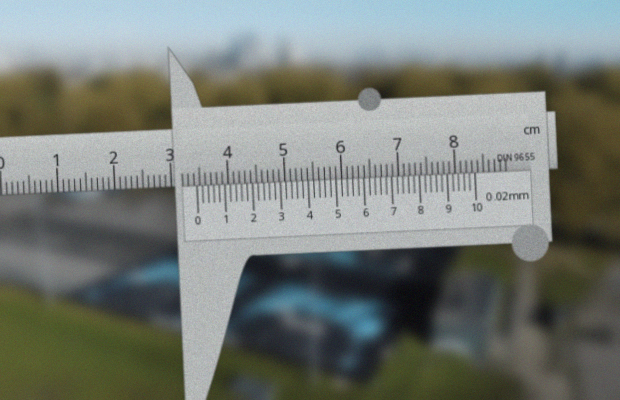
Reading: 34.5,mm
